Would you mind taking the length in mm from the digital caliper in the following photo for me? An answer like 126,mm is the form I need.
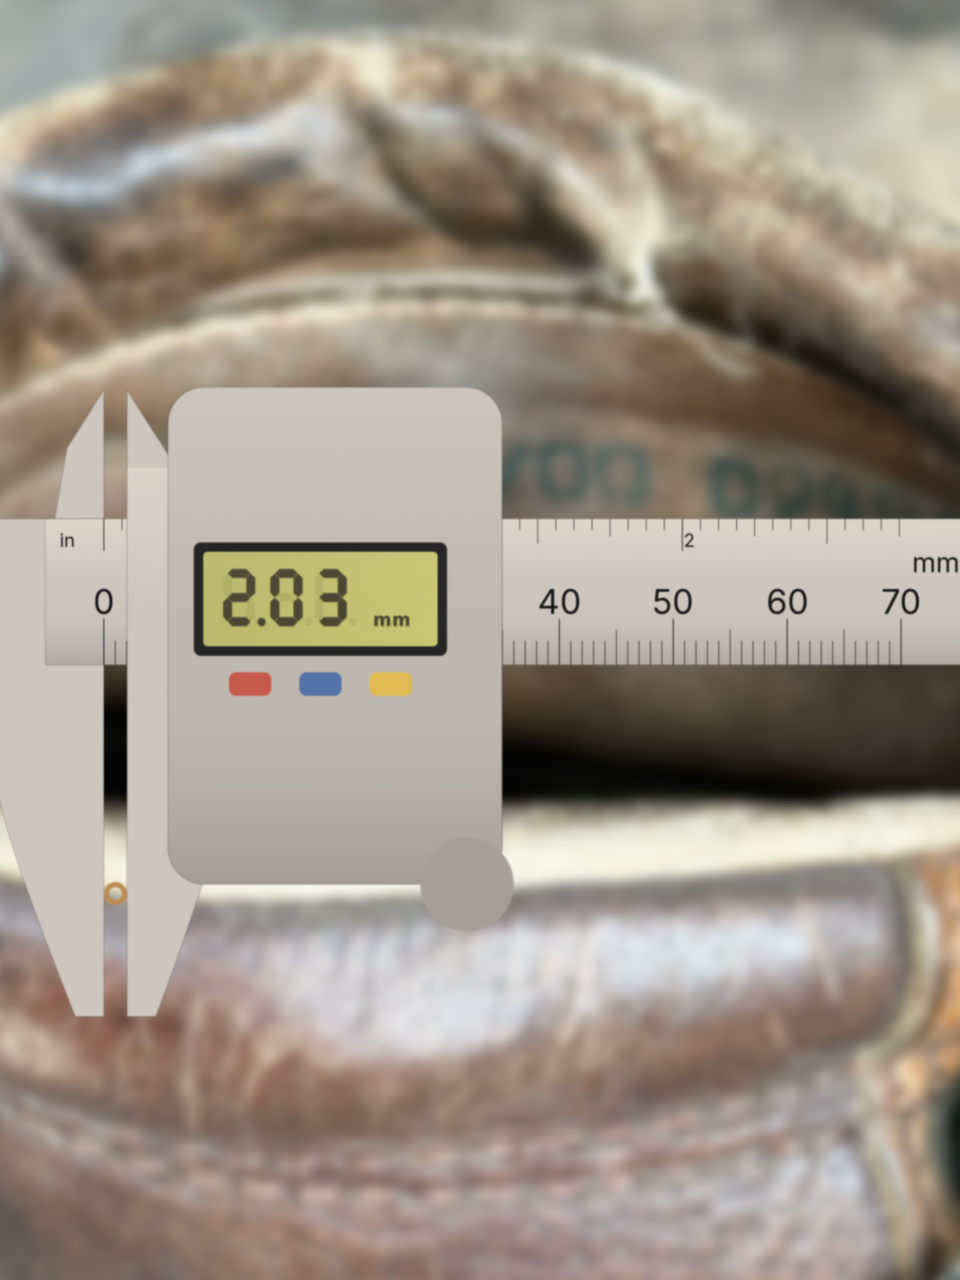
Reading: 2.03,mm
